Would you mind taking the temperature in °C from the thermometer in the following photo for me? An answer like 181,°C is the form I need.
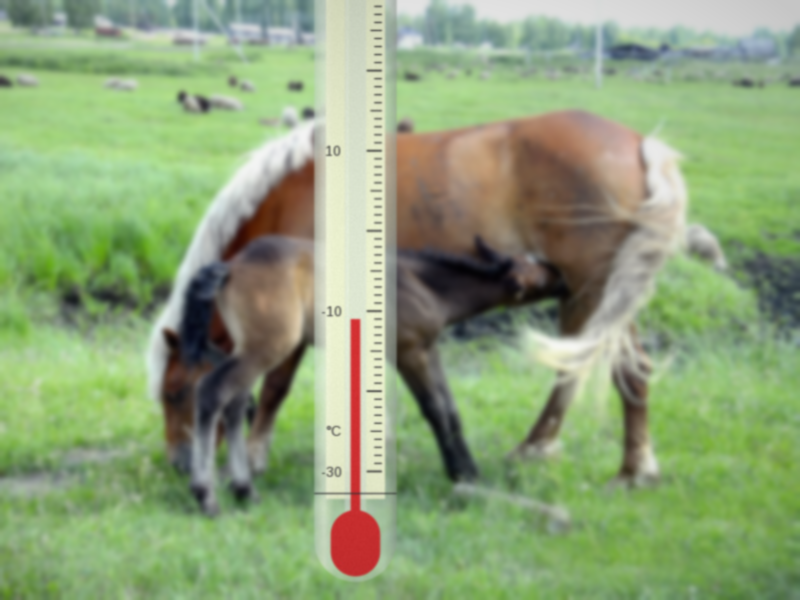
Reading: -11,°C
